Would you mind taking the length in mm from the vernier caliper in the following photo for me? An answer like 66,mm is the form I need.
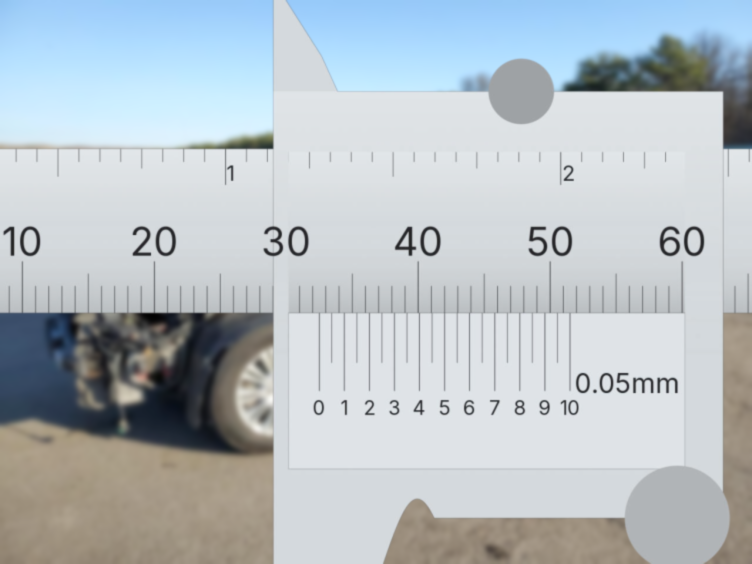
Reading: 32.5,mm
